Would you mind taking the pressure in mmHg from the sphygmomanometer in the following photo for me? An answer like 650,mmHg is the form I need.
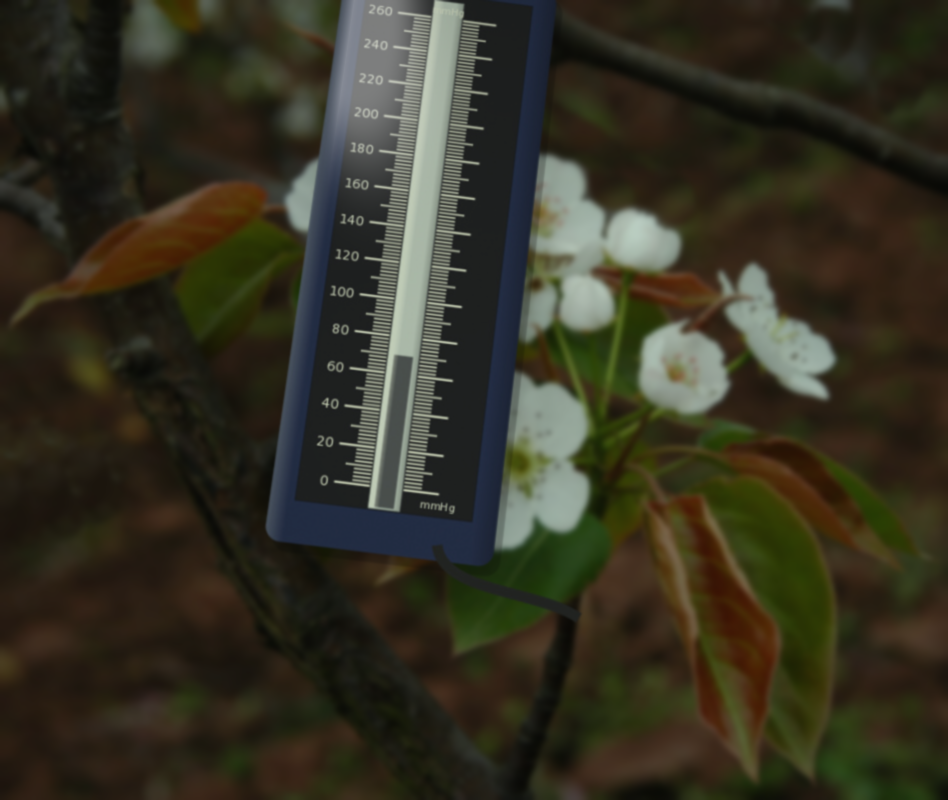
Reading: 70,mmHg
